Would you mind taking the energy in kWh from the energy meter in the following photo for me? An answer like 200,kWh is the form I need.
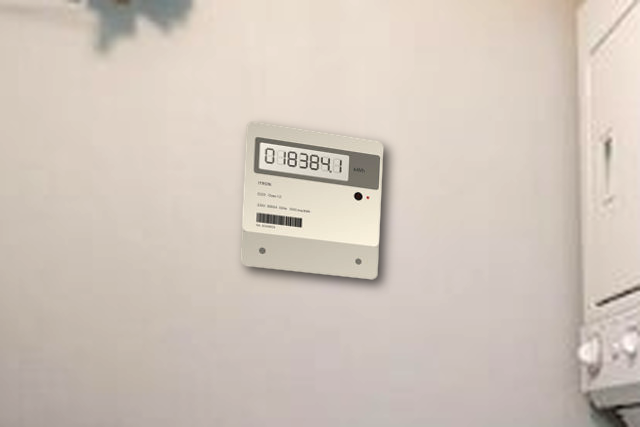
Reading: 18384.1,kWh
